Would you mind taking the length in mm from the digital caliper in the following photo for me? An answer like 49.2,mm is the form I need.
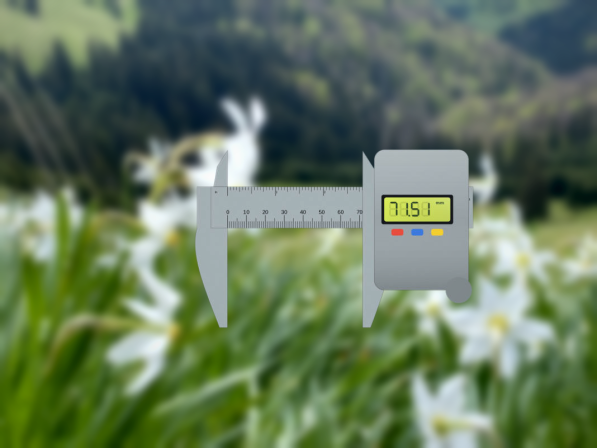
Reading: 71.51,mm
